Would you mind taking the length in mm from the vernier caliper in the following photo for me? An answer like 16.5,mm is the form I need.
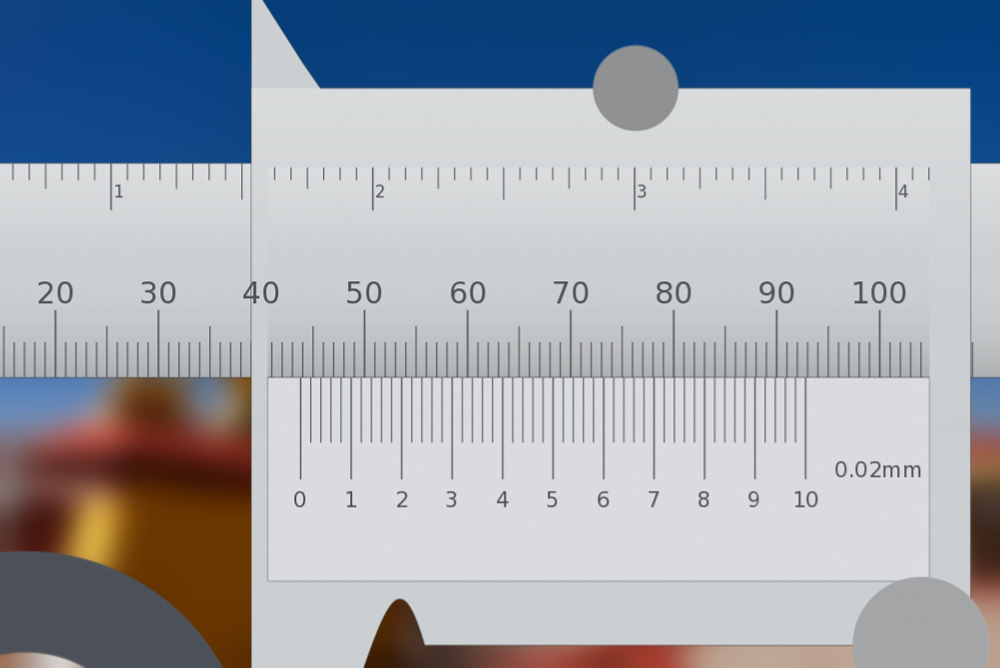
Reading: 43.8,mm
